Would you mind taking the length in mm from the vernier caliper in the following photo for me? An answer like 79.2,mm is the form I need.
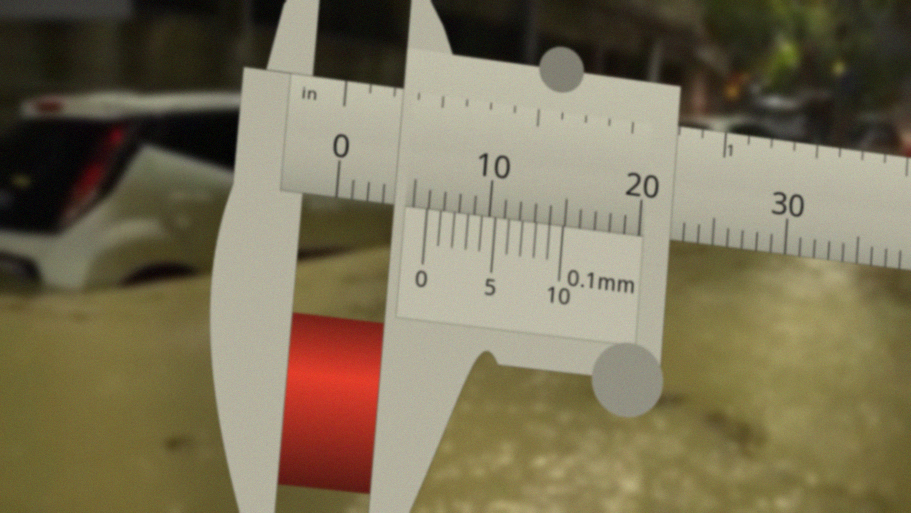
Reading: 5.9,mm
